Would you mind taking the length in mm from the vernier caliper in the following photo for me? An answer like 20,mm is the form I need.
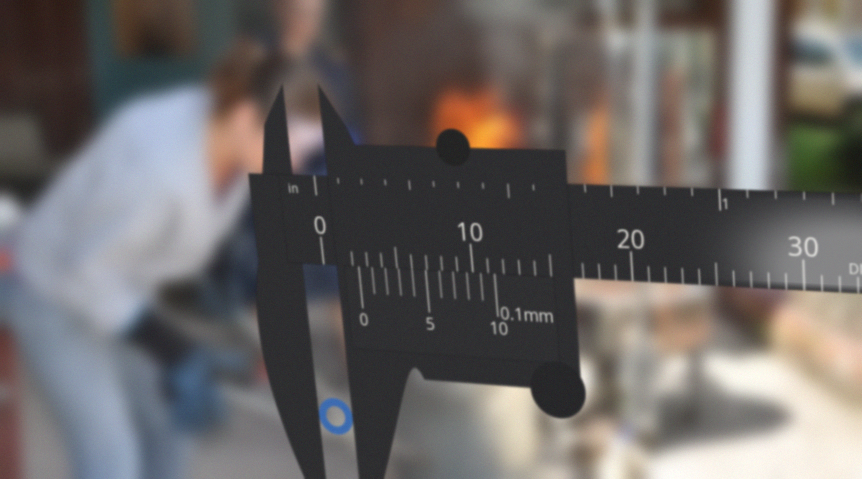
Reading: 2.4,mm
